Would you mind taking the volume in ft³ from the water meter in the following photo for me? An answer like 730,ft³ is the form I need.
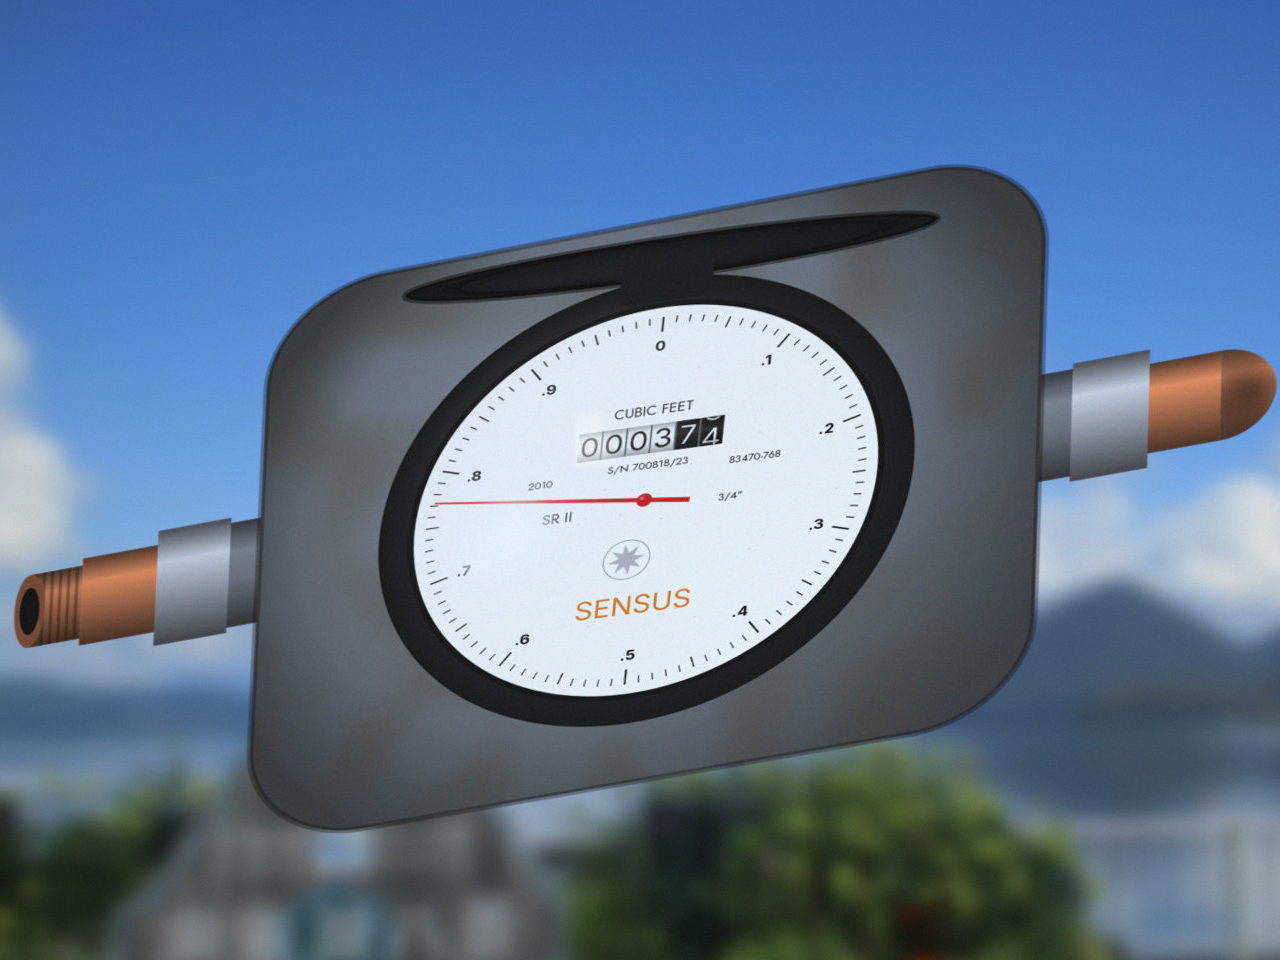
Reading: 373.77,ft³
